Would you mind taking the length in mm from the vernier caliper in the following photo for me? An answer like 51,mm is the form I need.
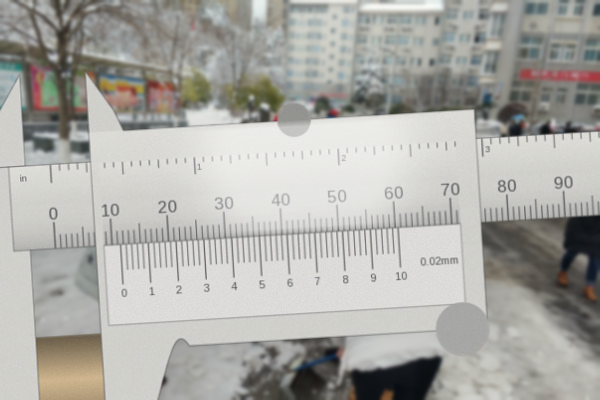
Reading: 11.5,mm
